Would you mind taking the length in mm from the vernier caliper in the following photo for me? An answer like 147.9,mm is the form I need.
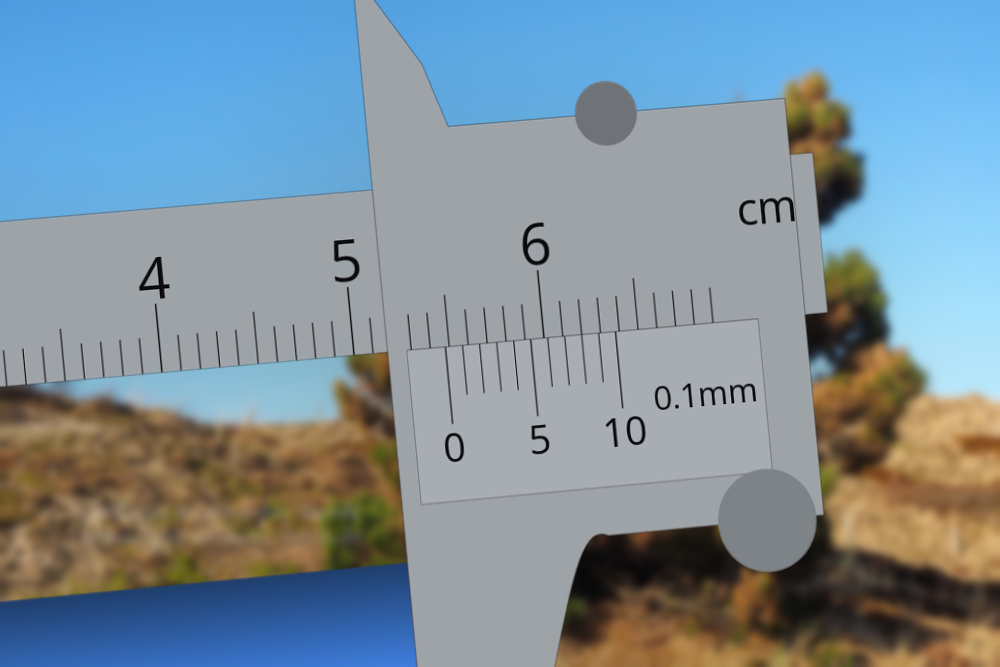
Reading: 54.8,mm
